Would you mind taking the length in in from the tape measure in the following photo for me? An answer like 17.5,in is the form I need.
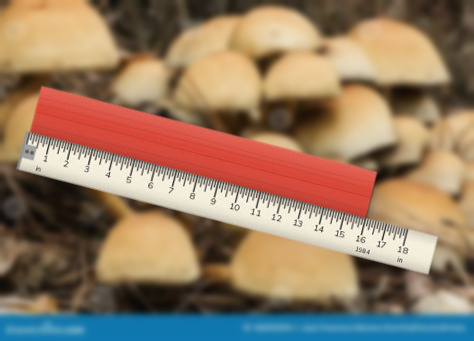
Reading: 16,in
